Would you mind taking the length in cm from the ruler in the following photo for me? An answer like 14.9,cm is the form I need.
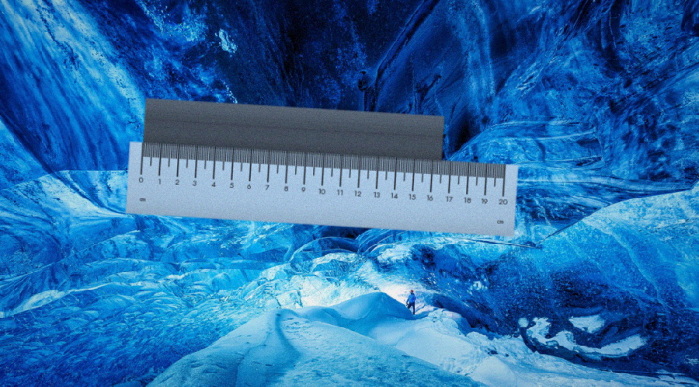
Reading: 16.5,cm
